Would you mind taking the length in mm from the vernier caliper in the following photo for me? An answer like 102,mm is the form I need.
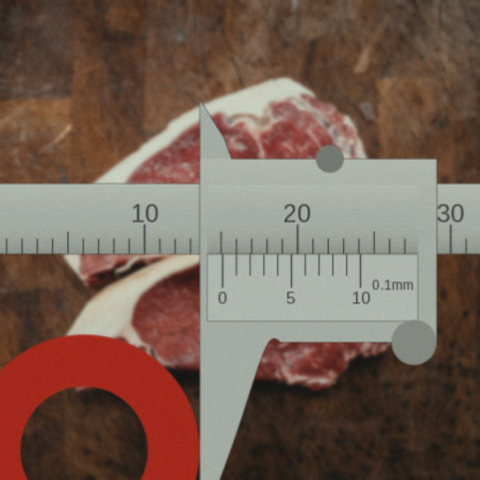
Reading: 15.1,mm
